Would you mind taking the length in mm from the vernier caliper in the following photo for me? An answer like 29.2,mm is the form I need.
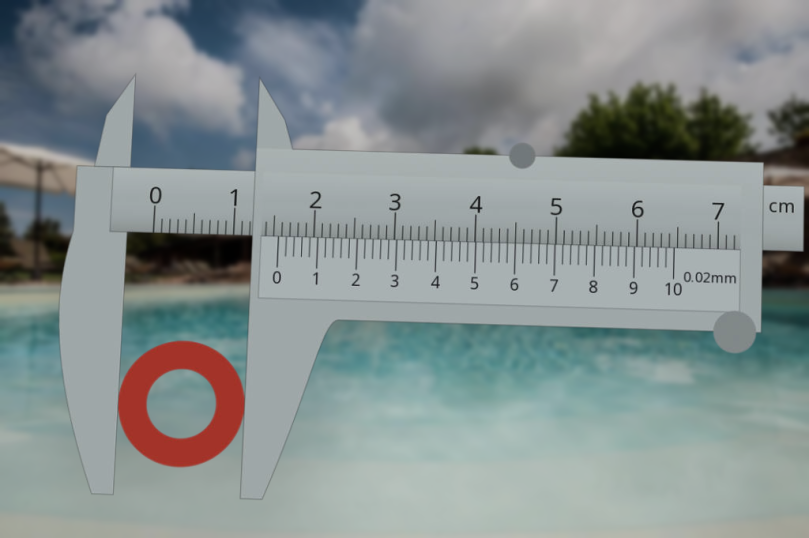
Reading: 15.6,mm
